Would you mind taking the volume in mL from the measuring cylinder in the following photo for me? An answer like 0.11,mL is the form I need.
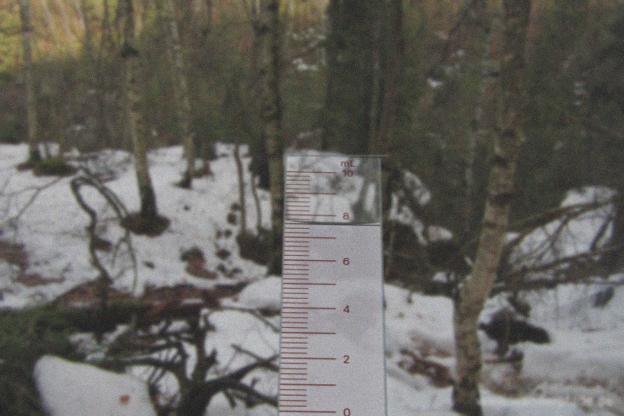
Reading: 7.6,mL
